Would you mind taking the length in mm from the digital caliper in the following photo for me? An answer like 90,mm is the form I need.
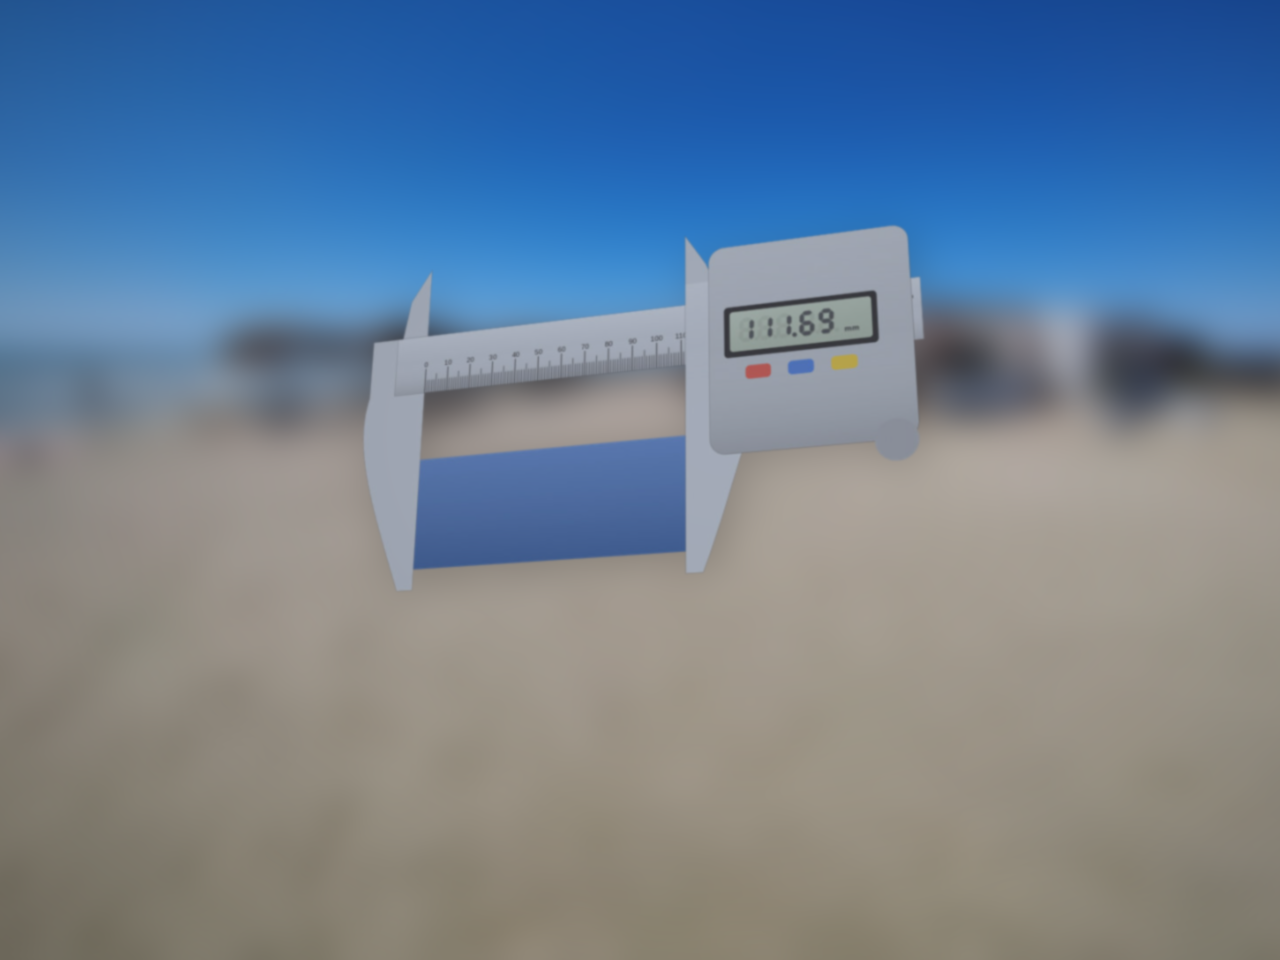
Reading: 111.69,mm
